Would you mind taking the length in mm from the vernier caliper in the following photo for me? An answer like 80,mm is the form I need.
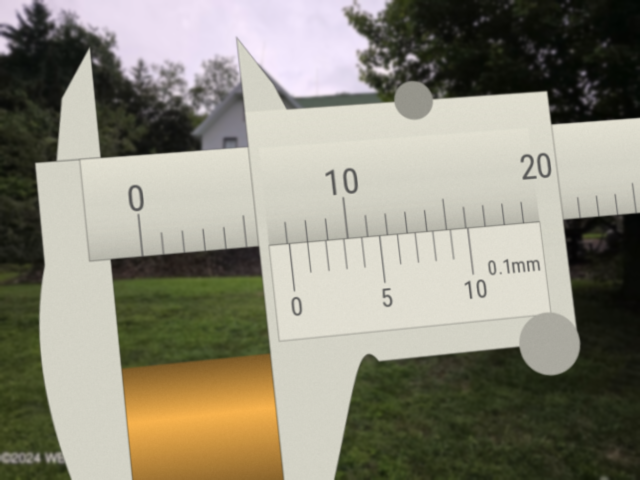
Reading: 7.1,mm
